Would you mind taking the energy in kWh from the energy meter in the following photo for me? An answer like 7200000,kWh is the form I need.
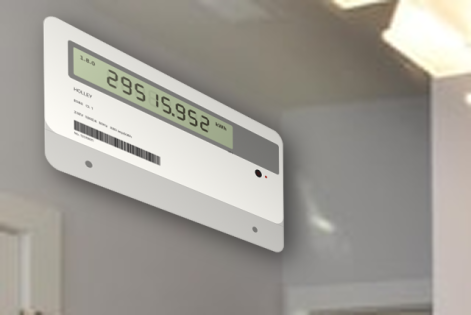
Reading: 29515.952,kWh
